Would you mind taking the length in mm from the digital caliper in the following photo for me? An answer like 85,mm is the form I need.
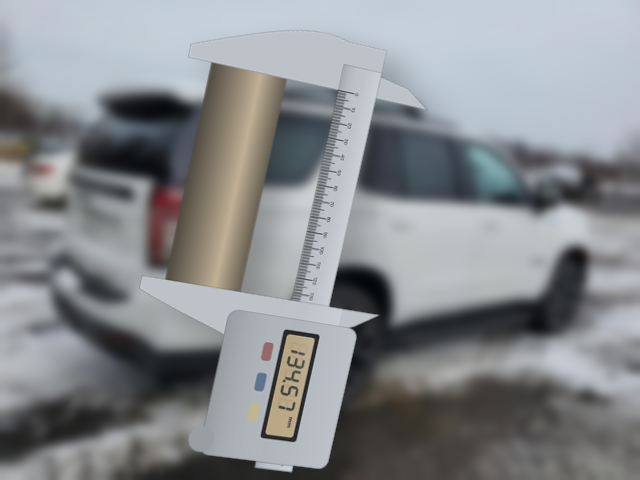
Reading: 134.57,mm
